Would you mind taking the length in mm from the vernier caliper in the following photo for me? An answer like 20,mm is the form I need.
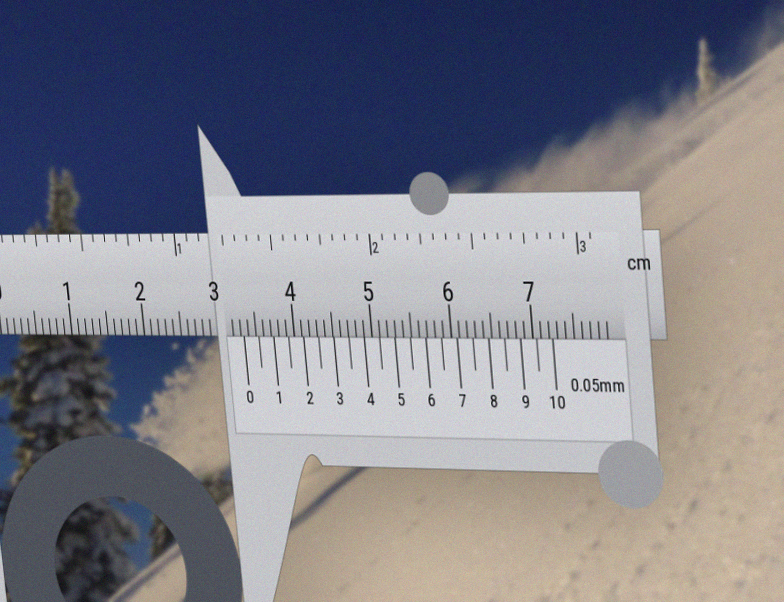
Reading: 33.4,mm
